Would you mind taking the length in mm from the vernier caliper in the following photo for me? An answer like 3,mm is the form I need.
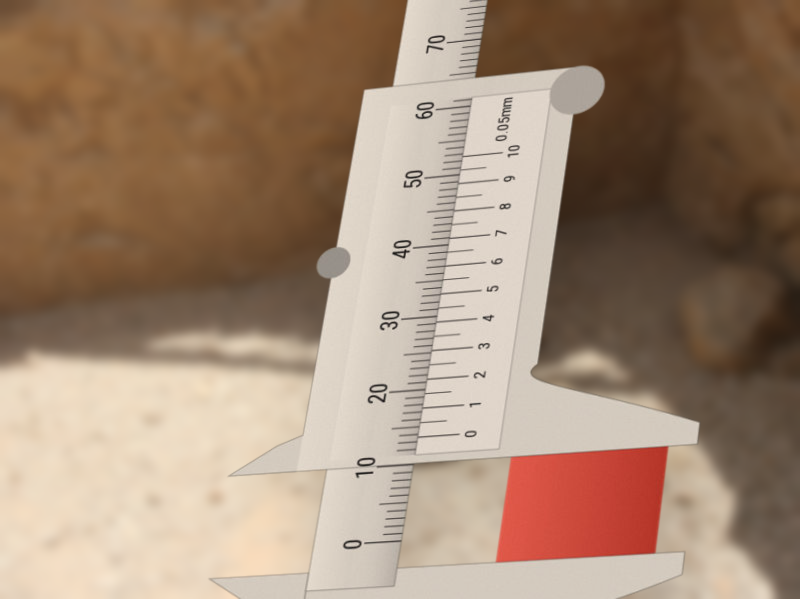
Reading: 13.6,mm
